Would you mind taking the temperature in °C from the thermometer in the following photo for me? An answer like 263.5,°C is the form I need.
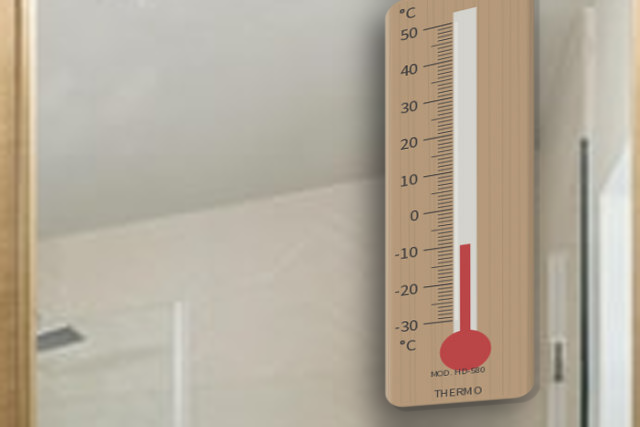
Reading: -10,°C
